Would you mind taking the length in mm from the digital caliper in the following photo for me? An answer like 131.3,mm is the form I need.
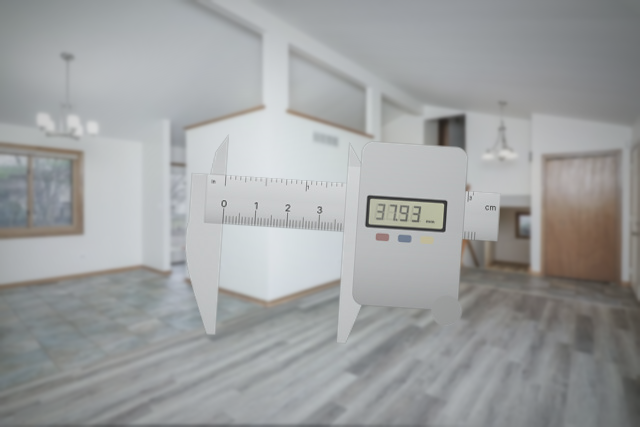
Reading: 37.93,mm
